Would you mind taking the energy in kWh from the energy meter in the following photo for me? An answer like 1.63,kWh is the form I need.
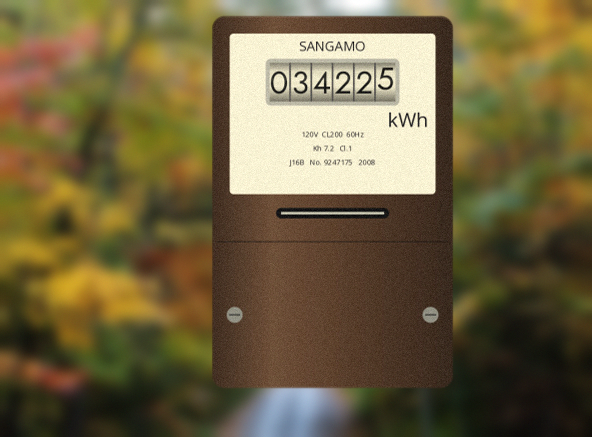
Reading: 34225,kWh
